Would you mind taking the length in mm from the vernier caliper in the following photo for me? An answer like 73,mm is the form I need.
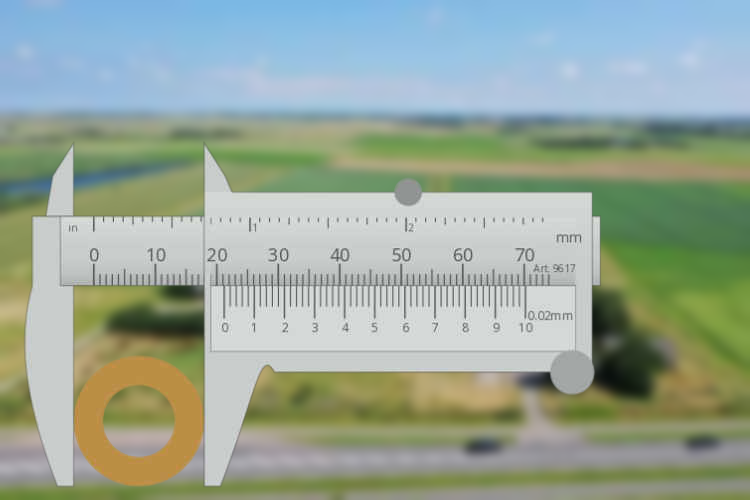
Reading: 21.2,mm
